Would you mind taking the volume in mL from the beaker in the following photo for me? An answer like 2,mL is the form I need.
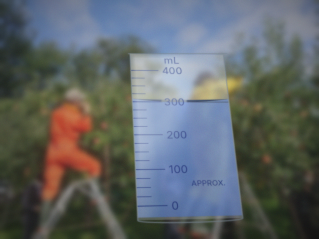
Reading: 300,mL
